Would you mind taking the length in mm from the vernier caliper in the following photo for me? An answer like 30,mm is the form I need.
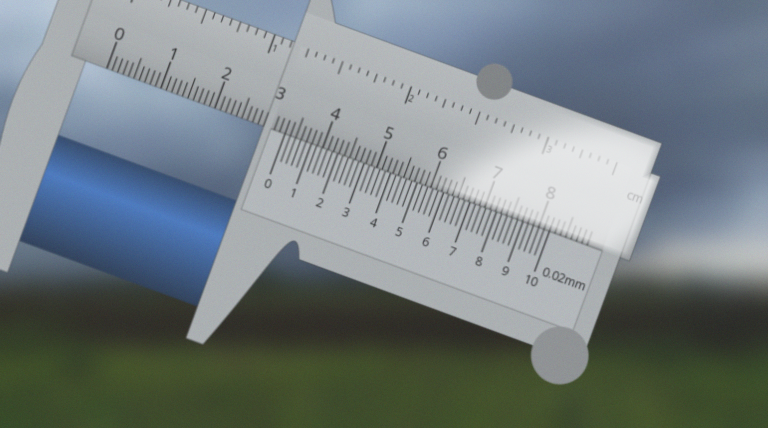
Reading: 33.0,mm
